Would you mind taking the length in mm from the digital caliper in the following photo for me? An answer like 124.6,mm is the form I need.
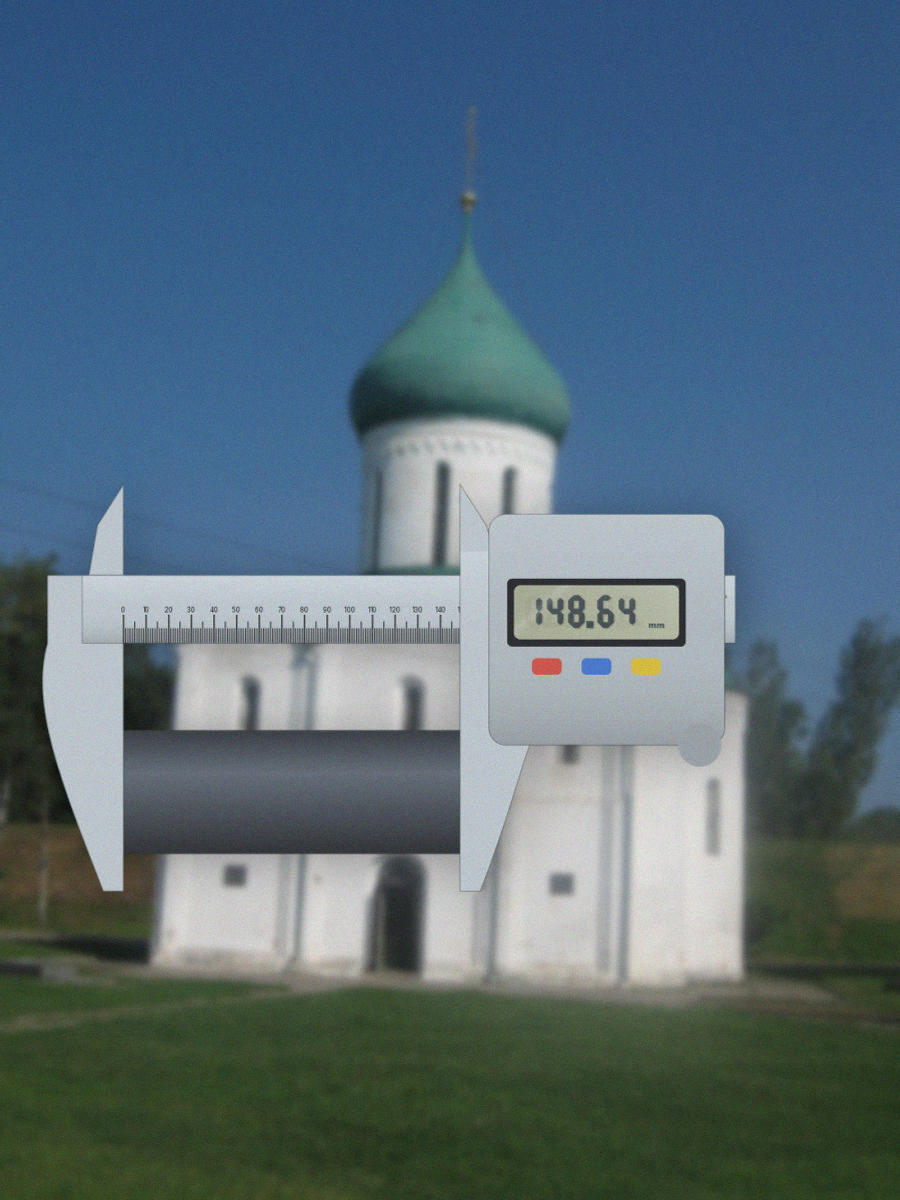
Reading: 148.64,mm
